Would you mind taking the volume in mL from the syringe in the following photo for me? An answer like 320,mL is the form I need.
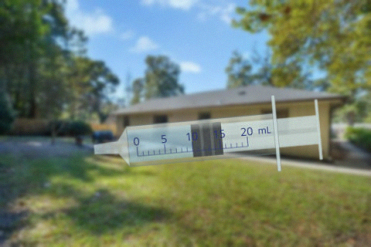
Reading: 10,mL
